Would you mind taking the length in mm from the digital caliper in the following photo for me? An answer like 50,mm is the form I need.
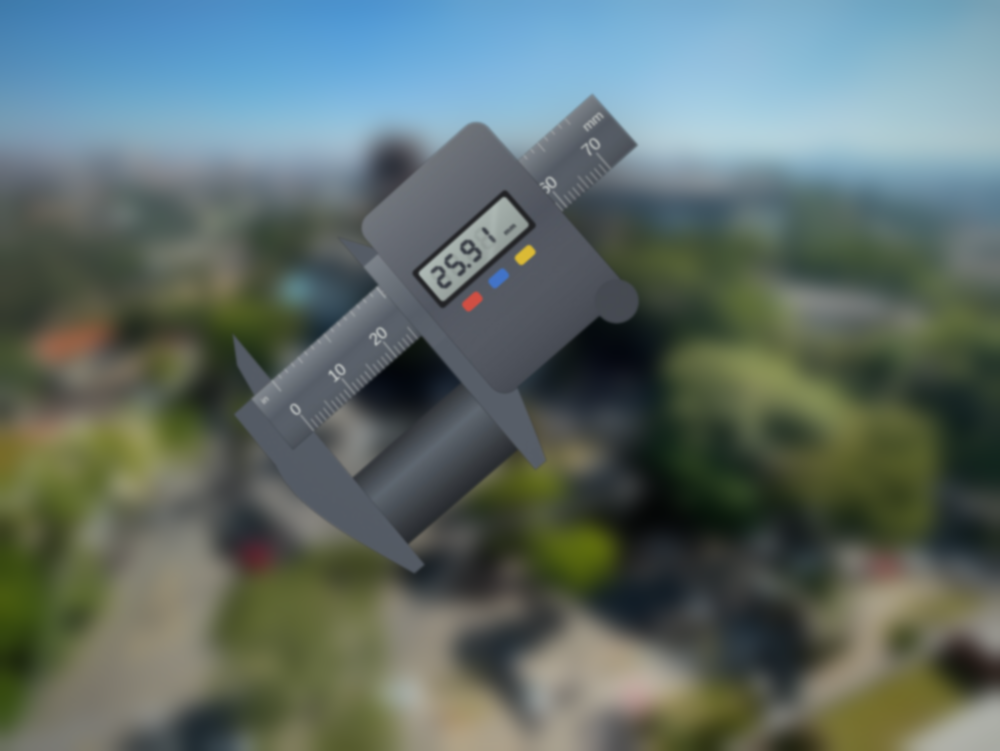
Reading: 25.91,mm
